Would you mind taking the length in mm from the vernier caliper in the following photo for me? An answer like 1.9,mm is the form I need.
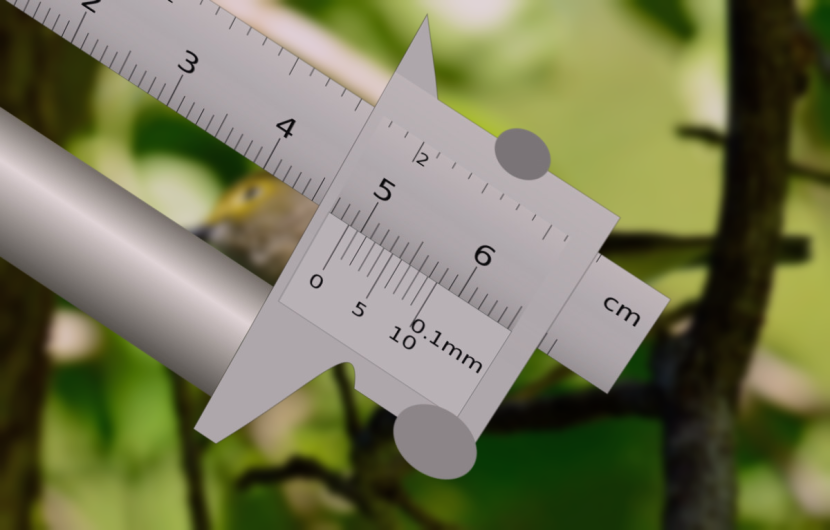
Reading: 48.8,mm
